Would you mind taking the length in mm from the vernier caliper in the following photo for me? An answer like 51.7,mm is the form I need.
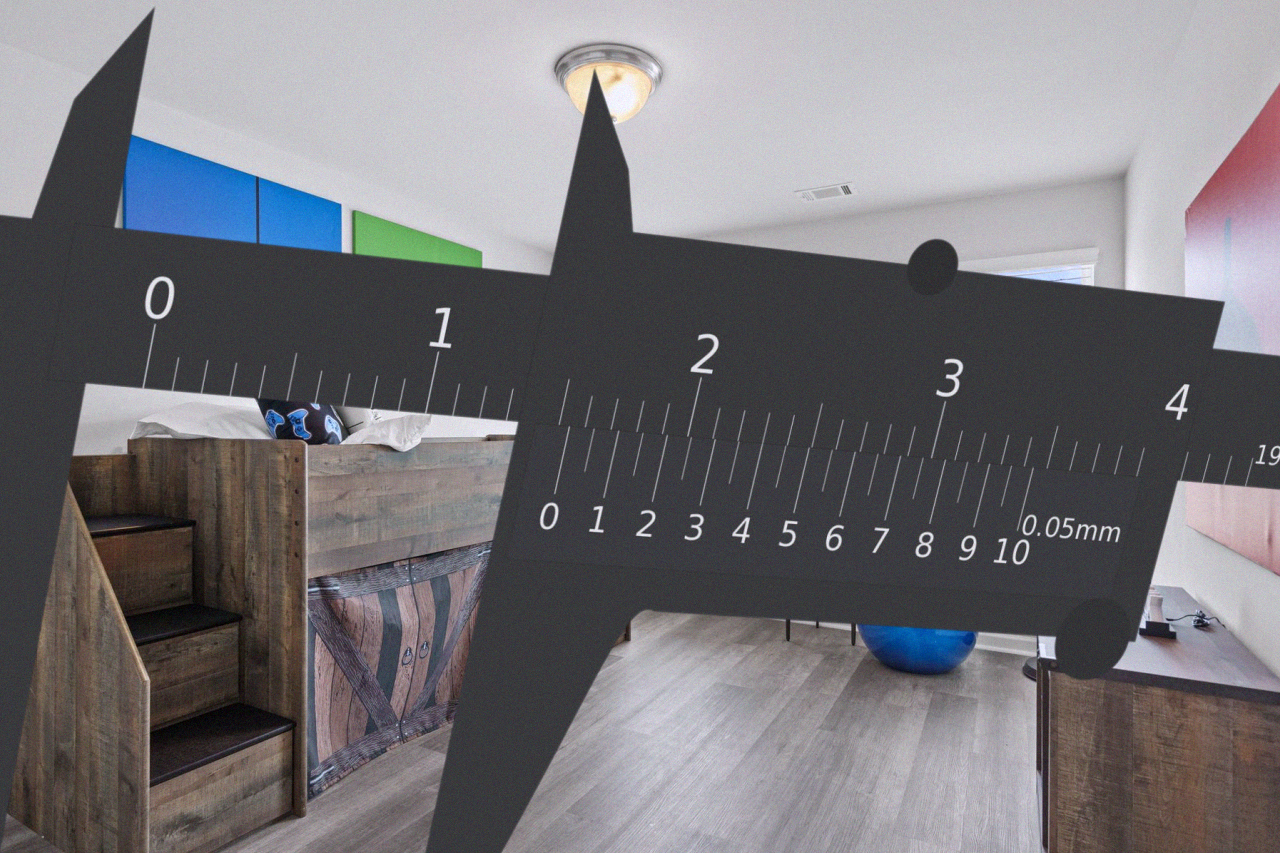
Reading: 15.4,mm
